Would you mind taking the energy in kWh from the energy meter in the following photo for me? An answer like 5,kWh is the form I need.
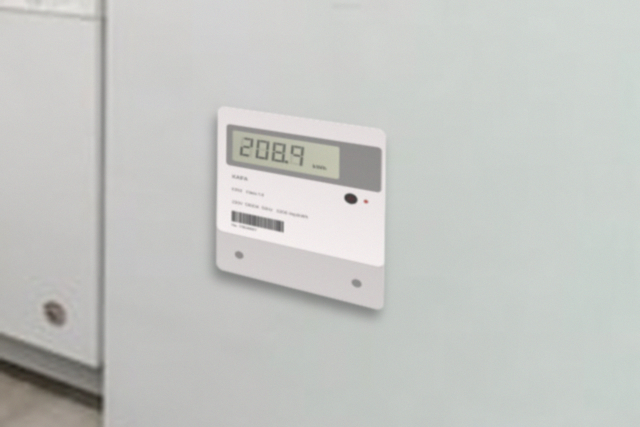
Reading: 208.9,kWh
